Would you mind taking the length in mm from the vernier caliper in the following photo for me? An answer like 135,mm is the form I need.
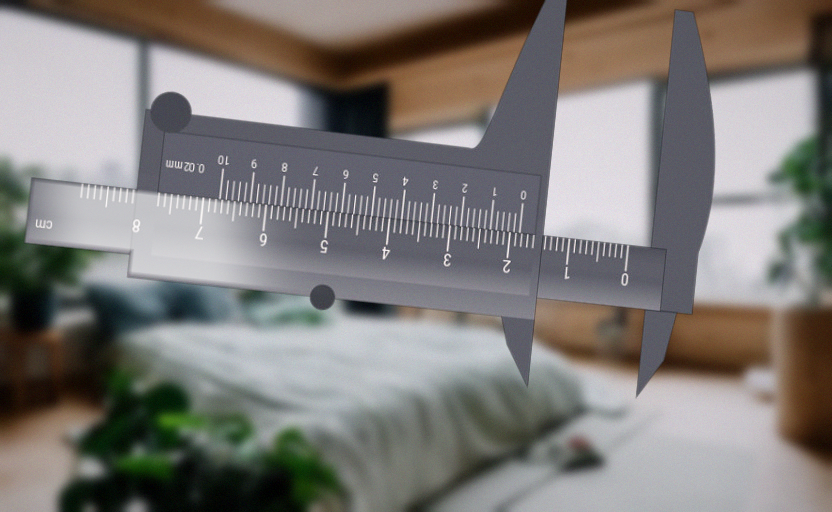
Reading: 18.4,mm
